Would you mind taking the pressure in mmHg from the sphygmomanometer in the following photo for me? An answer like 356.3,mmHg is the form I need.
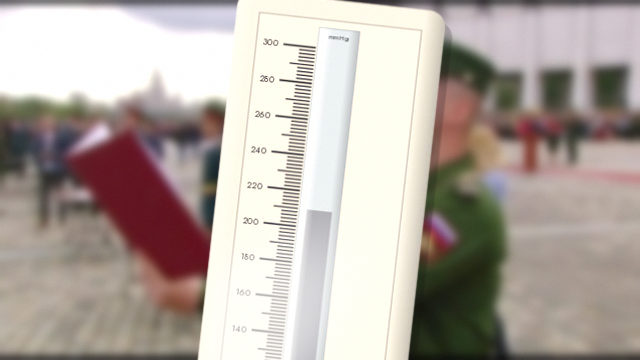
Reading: 210,mmHg
